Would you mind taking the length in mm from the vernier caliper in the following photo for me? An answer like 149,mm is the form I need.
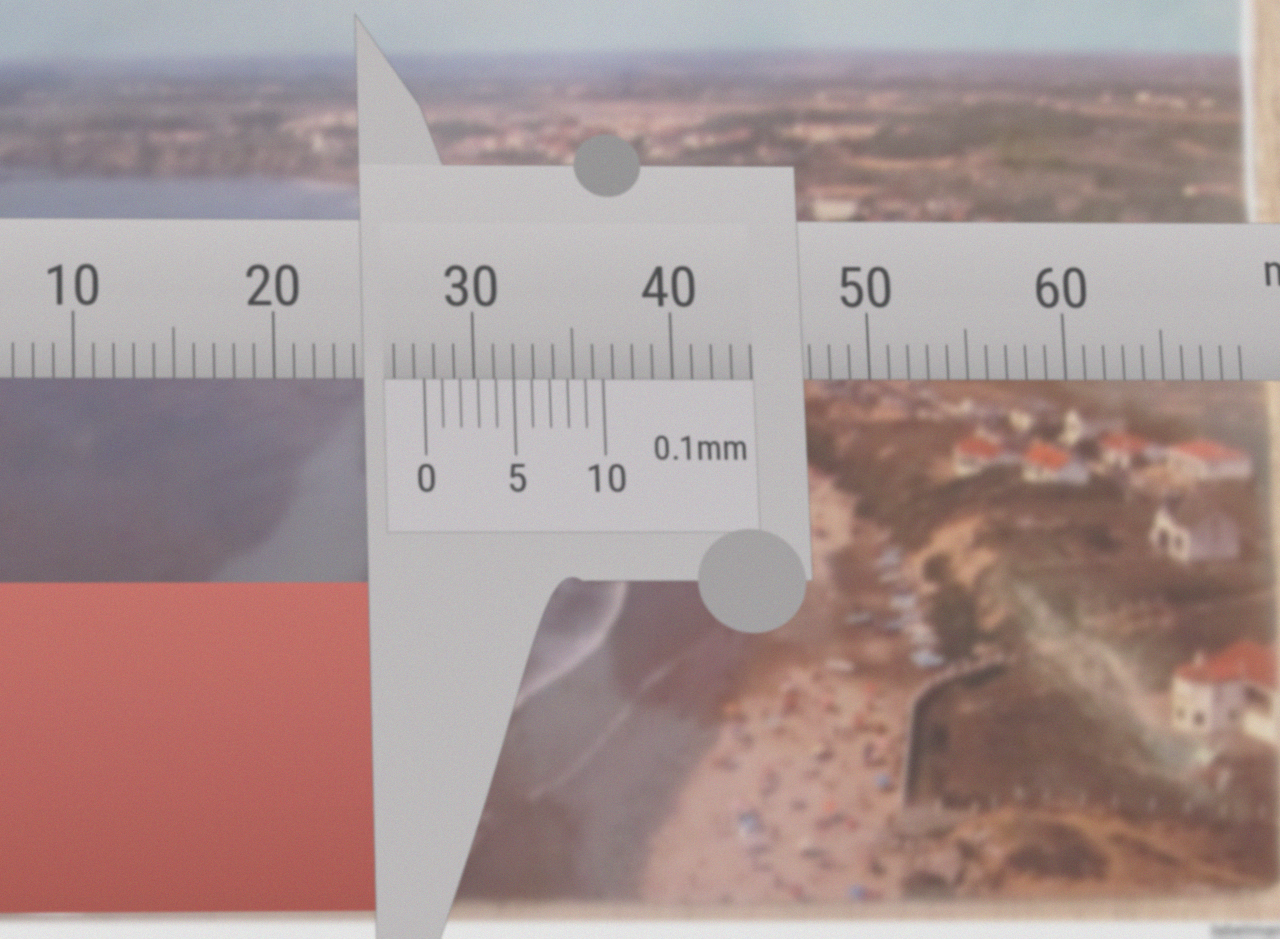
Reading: 27.5,mm
